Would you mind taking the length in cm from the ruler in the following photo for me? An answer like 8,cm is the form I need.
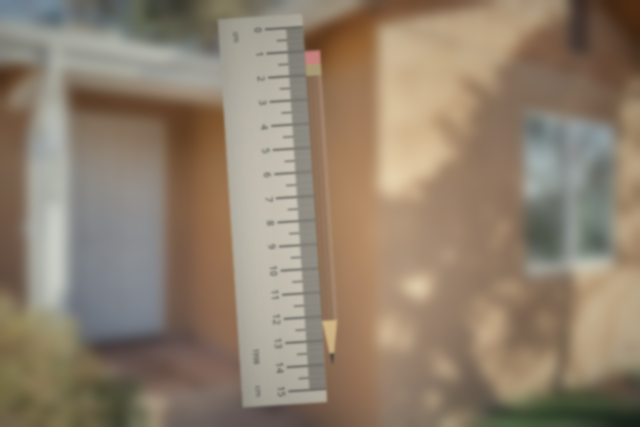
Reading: 13,cm
